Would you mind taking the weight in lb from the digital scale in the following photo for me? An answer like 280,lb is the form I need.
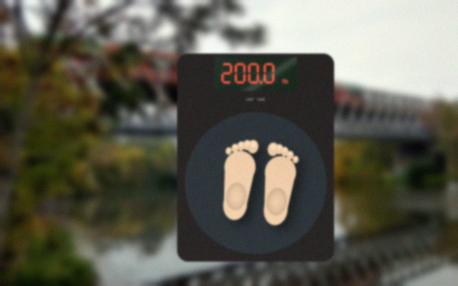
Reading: 200.0,lb
